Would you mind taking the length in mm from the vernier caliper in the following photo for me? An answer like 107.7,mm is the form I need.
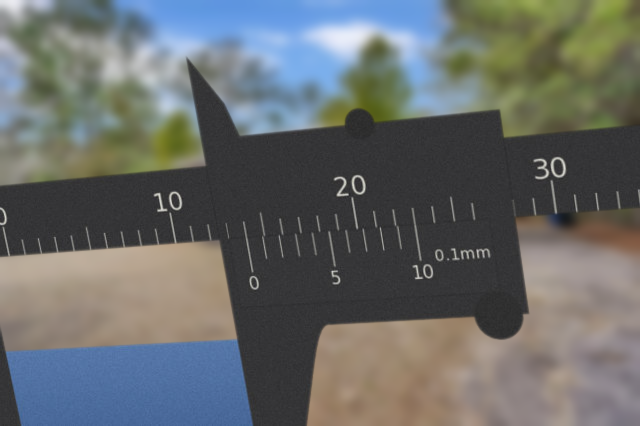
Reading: 14.0,mm
